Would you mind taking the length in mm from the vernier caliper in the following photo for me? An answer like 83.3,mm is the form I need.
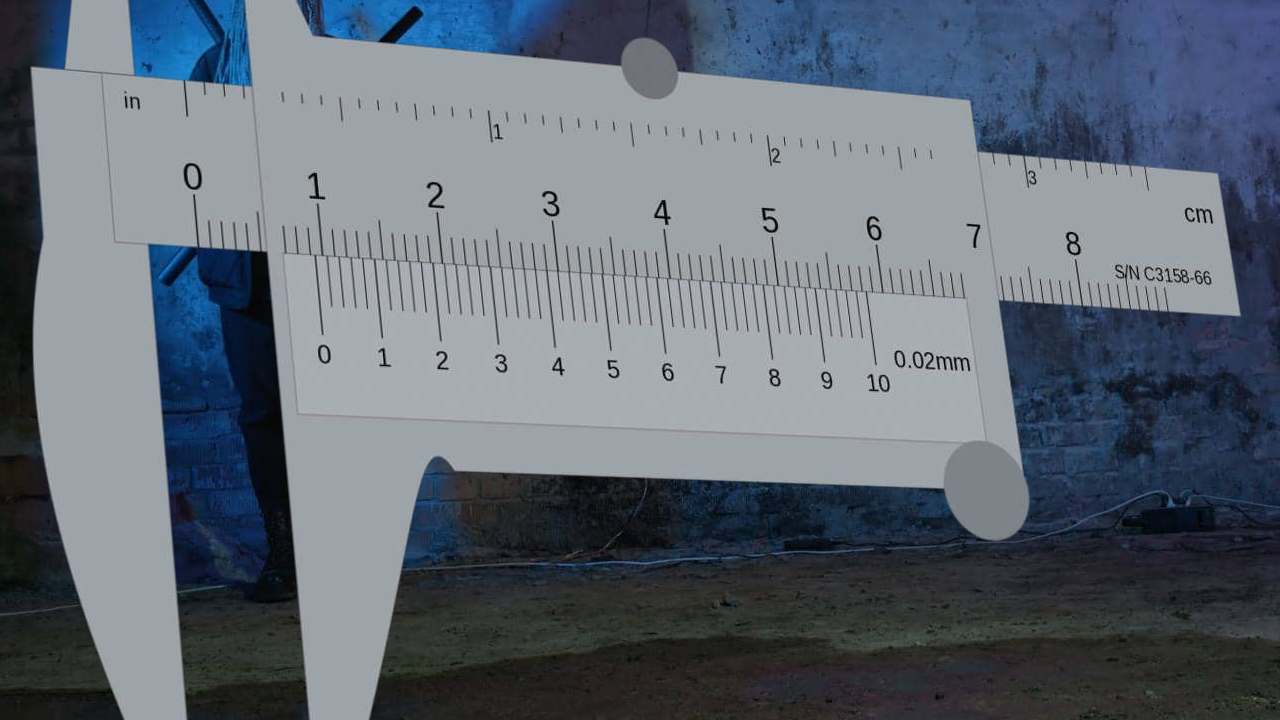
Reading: 9.4,mm
